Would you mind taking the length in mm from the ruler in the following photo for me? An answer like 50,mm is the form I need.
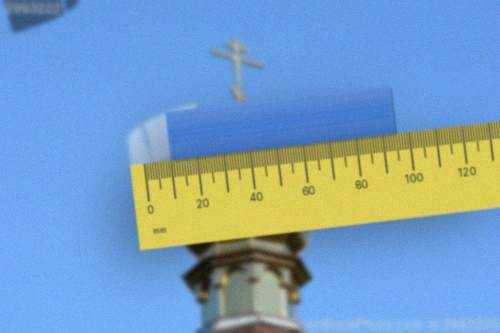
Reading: 85,mm
